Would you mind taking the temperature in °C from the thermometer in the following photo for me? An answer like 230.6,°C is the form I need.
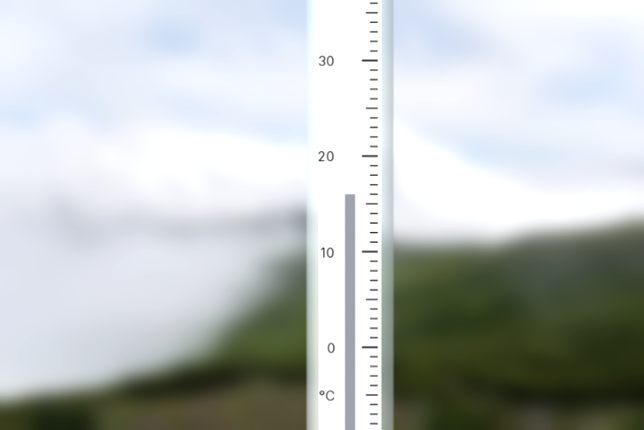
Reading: 16,°C
